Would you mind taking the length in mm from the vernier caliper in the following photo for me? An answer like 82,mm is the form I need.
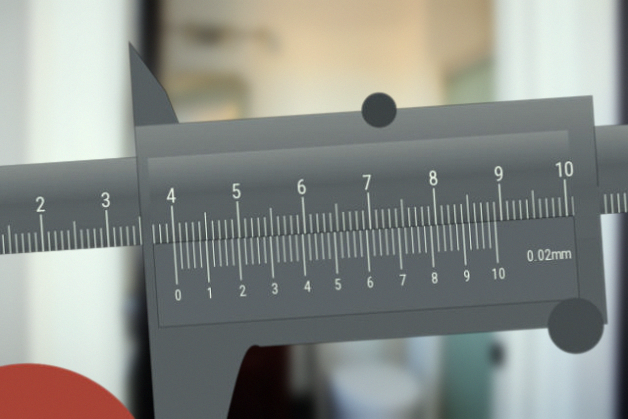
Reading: 40.0,mm
